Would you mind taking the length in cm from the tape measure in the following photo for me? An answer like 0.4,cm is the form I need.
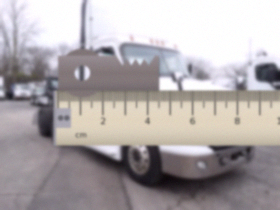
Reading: 4.5,cm
